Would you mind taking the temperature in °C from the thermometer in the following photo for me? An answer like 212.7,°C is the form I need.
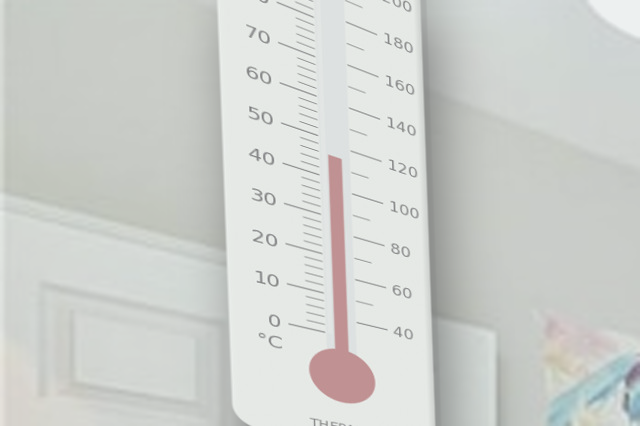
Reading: 46,°C
